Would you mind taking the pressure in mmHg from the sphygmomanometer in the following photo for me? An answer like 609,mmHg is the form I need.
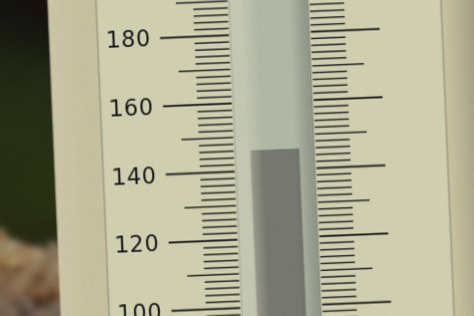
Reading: 146,mmHg
